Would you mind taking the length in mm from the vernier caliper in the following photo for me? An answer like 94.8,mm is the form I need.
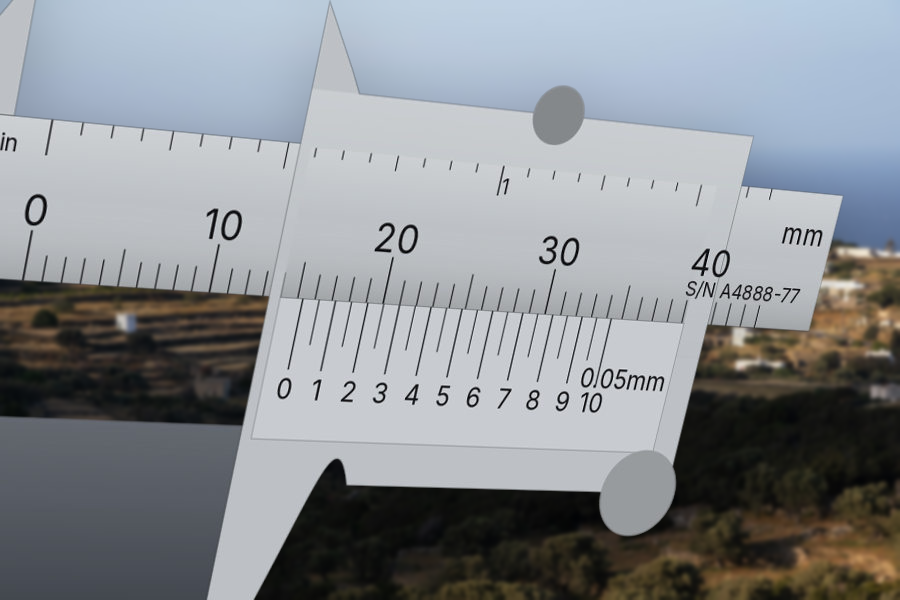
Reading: 15.3,mm
